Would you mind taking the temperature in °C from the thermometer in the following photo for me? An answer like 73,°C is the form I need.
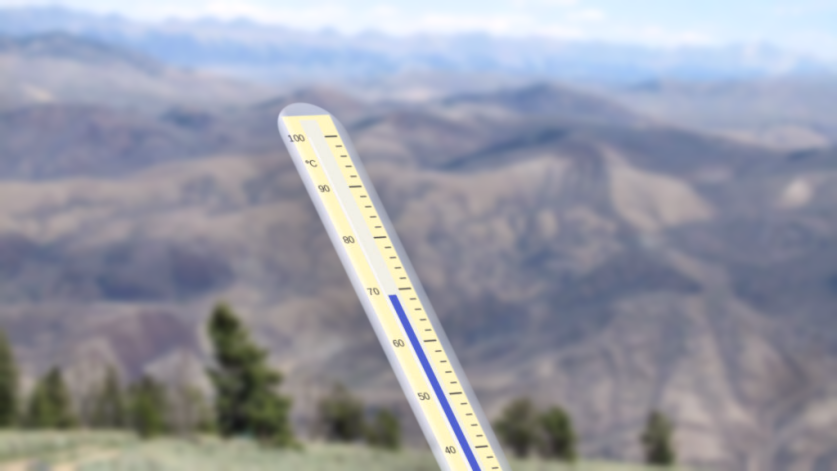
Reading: 69,°C
